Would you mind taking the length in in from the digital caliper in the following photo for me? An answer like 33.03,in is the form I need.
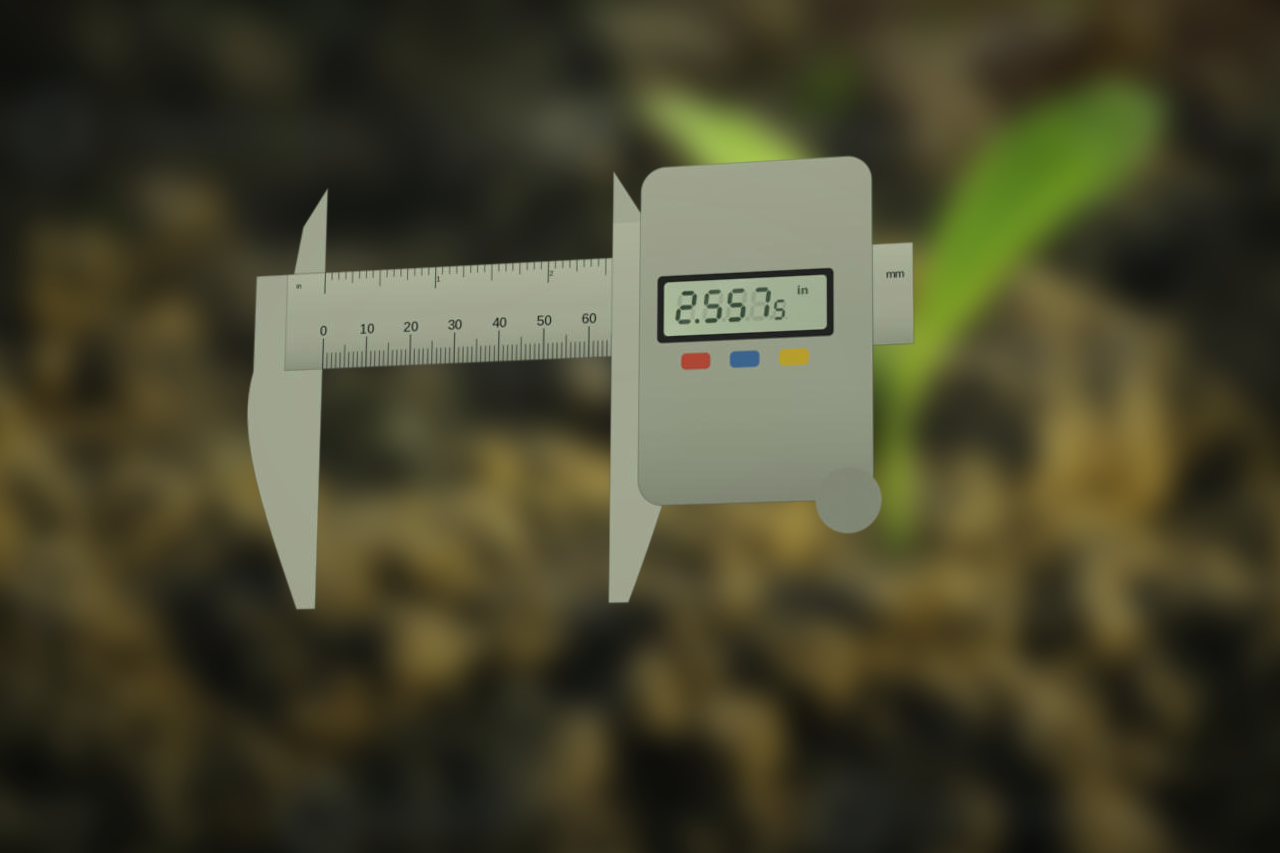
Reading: 2.5575,in
